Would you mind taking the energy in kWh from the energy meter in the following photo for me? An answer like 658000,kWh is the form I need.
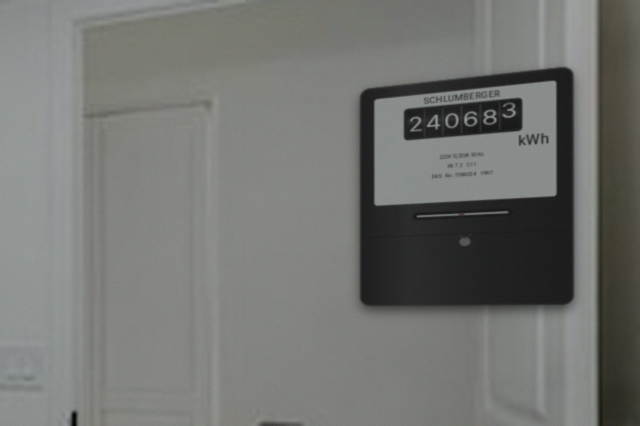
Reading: 240683,kWh
